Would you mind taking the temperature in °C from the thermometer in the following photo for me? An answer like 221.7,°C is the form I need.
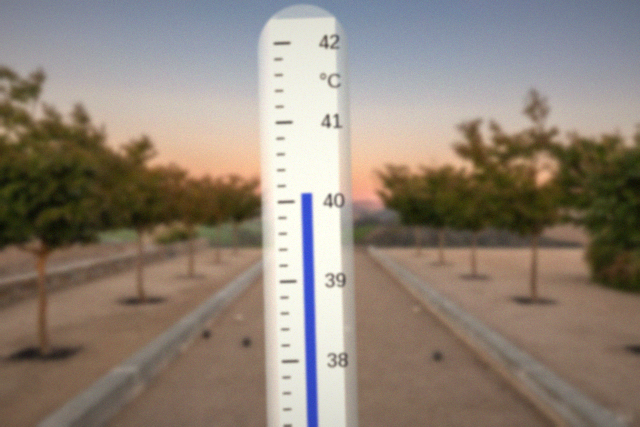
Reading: 40.1,°C
